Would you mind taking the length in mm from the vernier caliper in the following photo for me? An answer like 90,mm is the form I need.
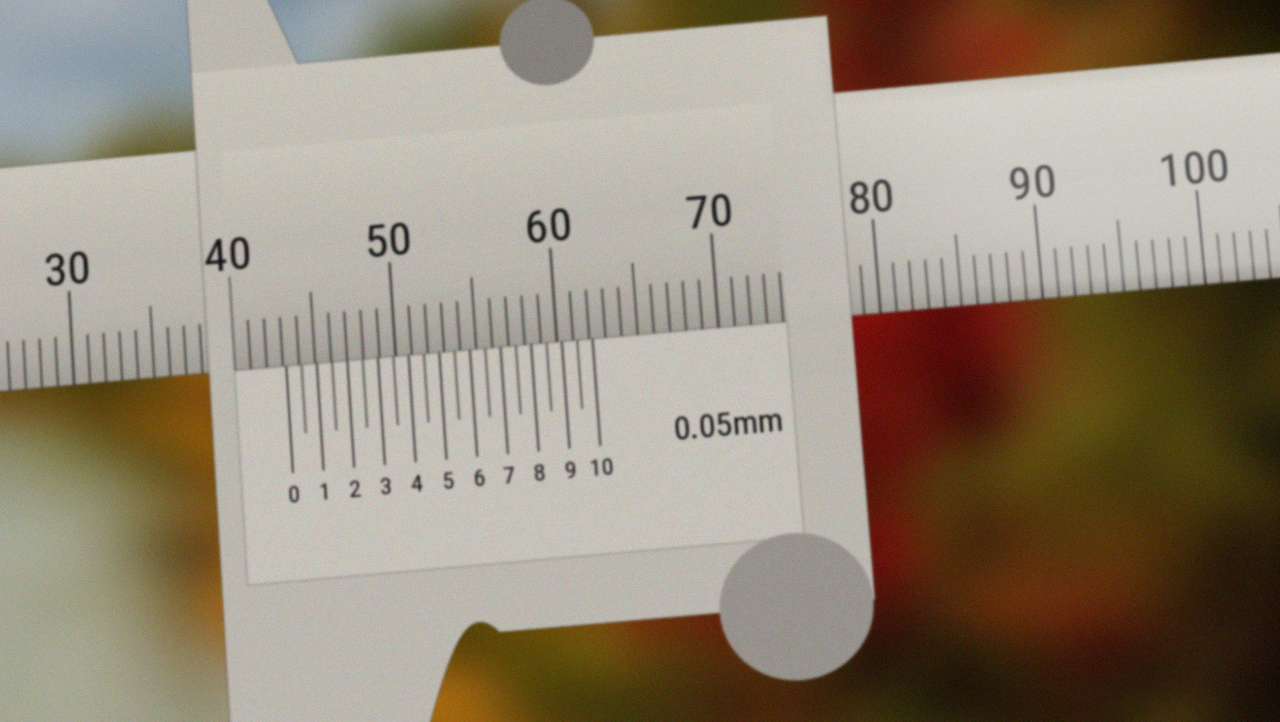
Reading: 43.2,mm
